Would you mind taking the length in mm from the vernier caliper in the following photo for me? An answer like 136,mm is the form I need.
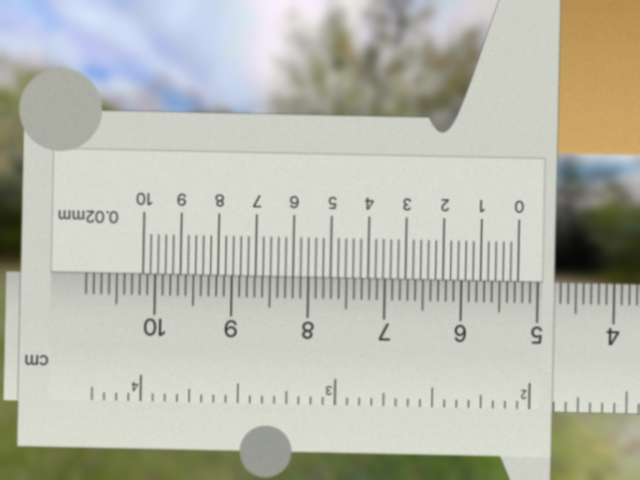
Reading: 52.6,mm
